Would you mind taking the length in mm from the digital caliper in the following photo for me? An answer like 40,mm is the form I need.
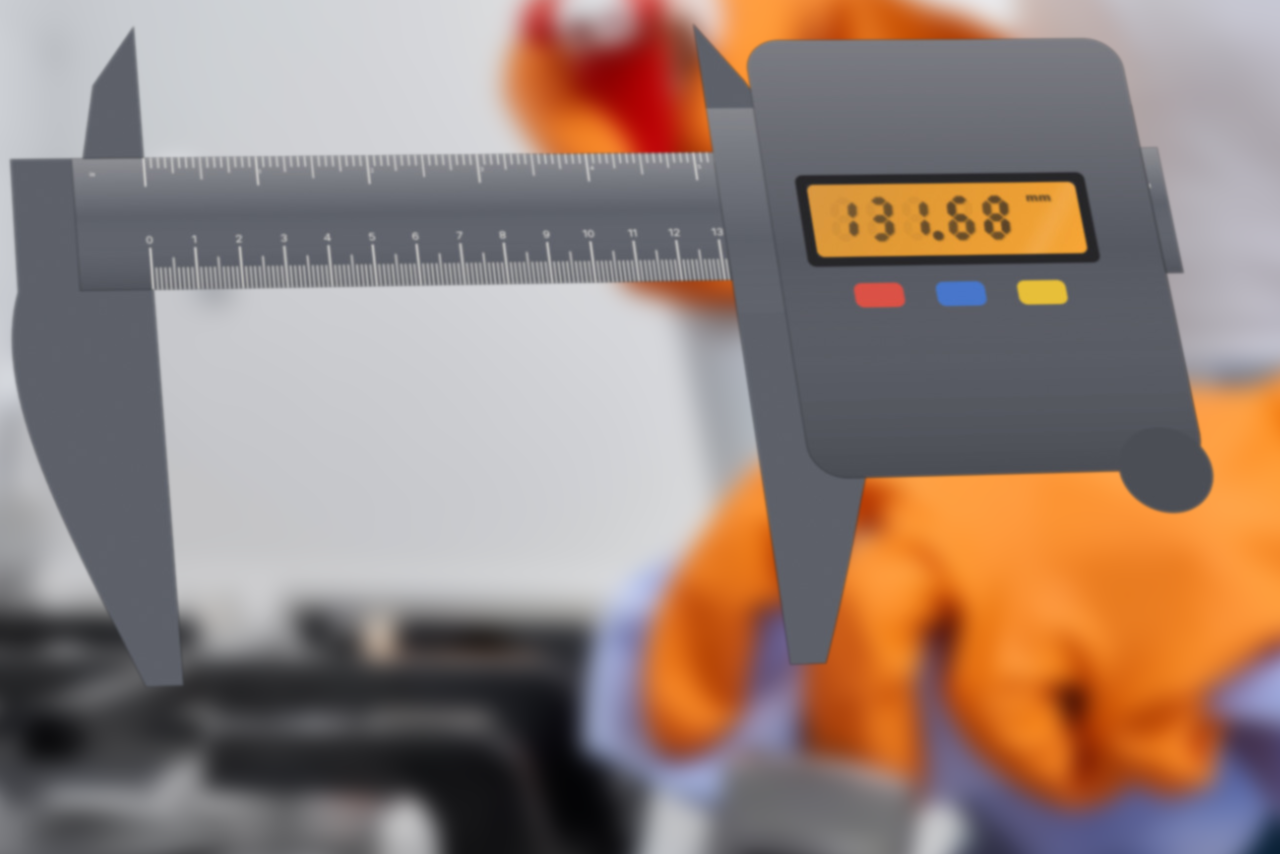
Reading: 131.68,mm
